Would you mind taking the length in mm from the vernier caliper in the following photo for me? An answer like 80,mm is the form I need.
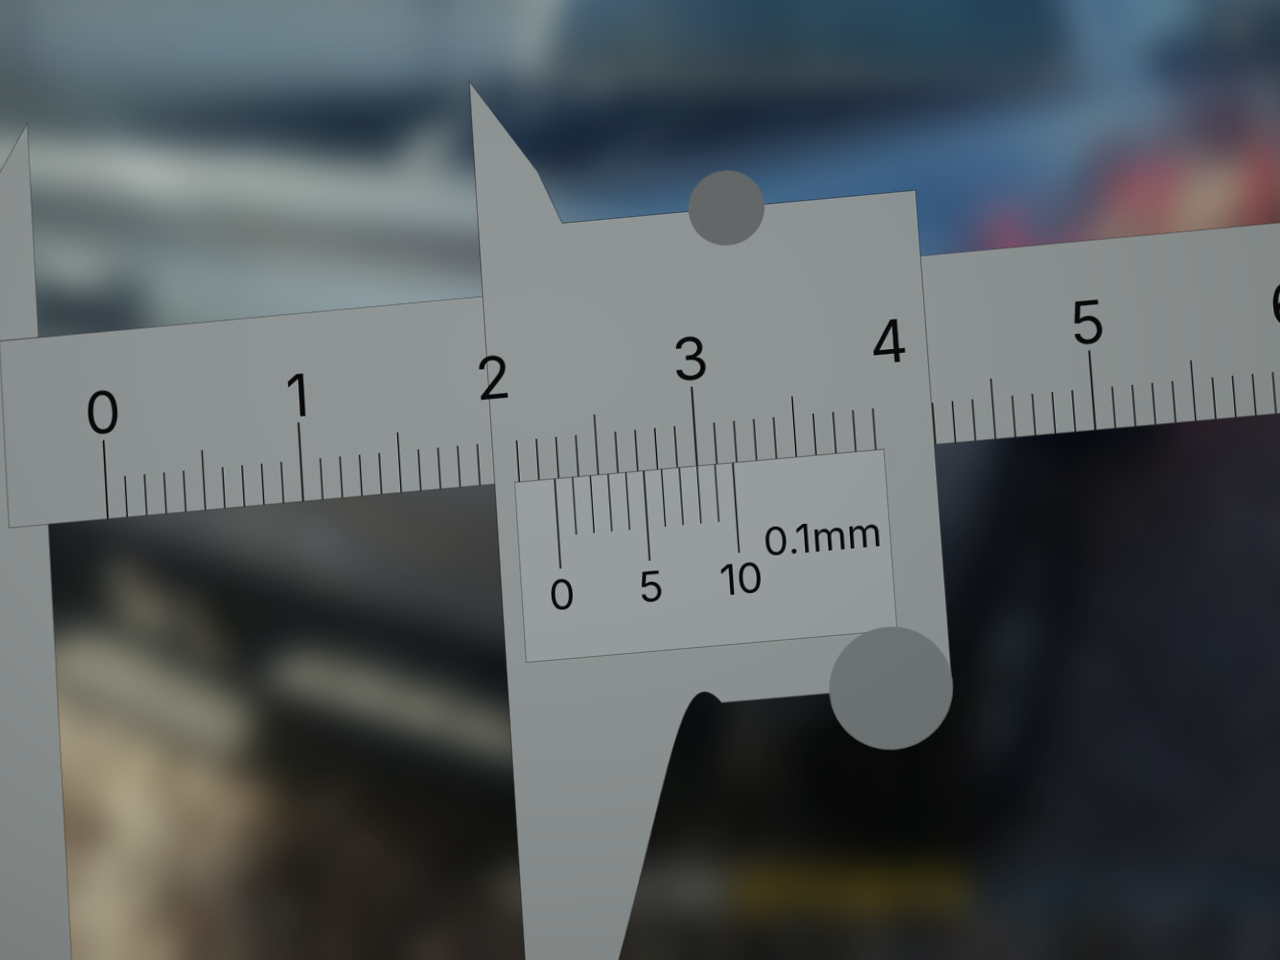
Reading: 22.8,mm
